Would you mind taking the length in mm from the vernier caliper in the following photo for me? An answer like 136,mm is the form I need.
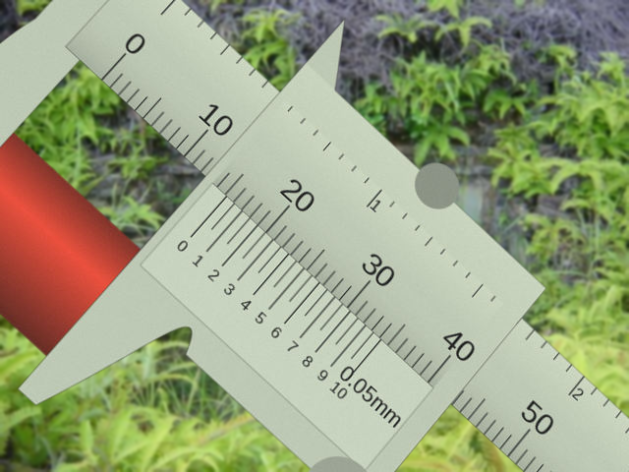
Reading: 15.2,mm
